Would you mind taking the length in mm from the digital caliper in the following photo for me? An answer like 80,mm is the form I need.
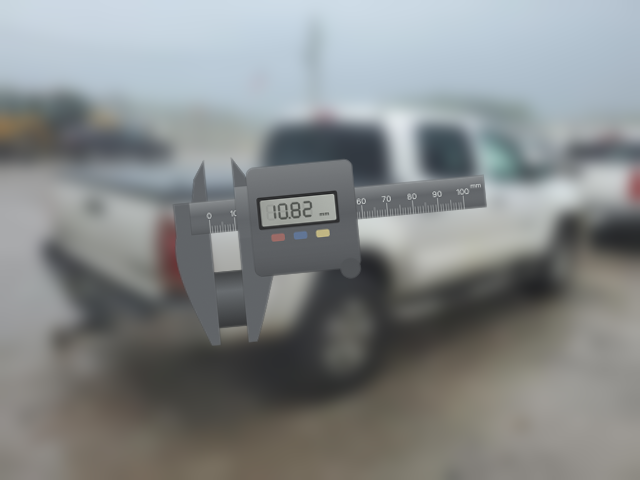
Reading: 10.82,mm
